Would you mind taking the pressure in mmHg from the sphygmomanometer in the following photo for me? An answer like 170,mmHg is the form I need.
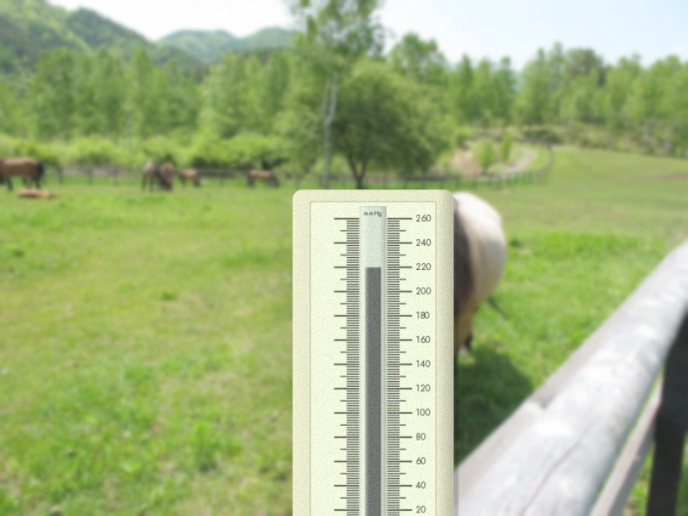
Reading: 220,mmHg
